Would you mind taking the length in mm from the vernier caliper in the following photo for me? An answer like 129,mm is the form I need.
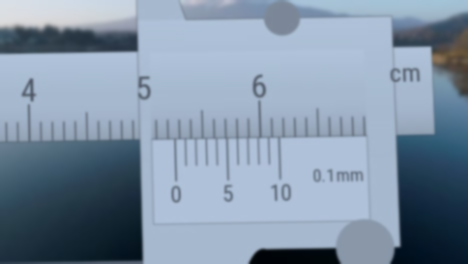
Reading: 52.6,mm
